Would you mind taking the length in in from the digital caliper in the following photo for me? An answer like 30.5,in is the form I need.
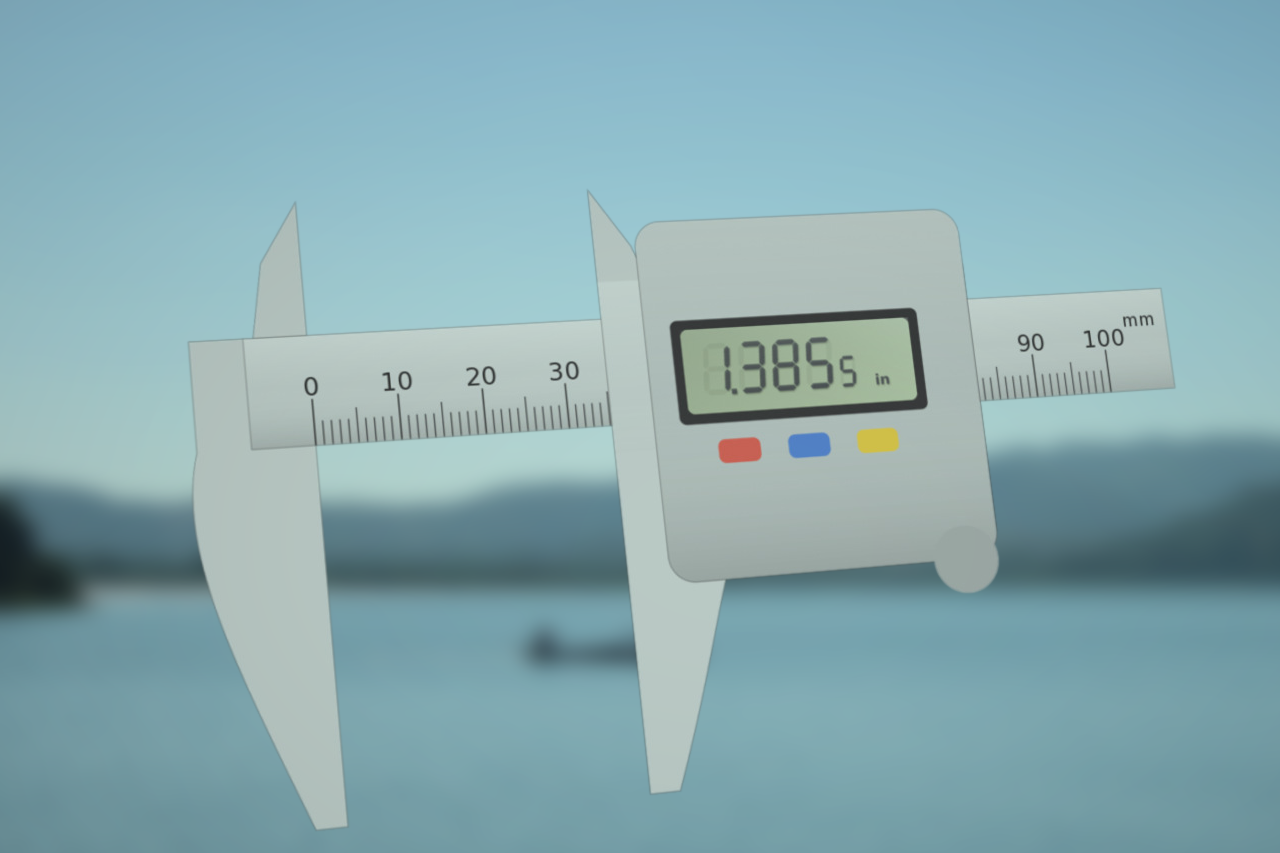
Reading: 1.3855,in
